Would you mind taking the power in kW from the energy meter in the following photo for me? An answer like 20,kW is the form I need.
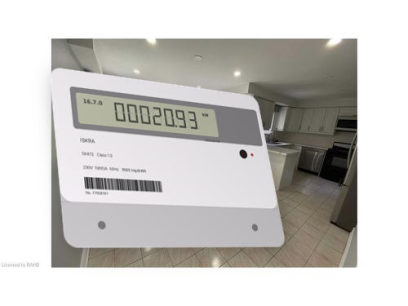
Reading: 20.93,kW
